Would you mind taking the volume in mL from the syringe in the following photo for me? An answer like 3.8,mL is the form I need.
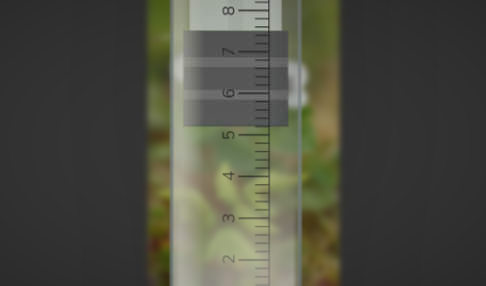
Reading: 5.2,mL
